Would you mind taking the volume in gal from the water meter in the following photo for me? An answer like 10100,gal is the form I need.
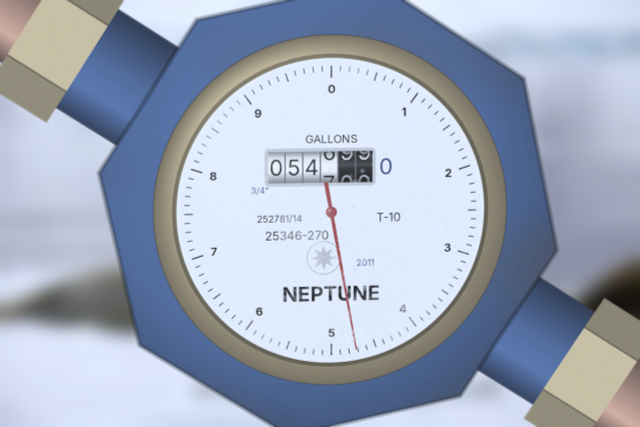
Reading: 546994.7,gal
